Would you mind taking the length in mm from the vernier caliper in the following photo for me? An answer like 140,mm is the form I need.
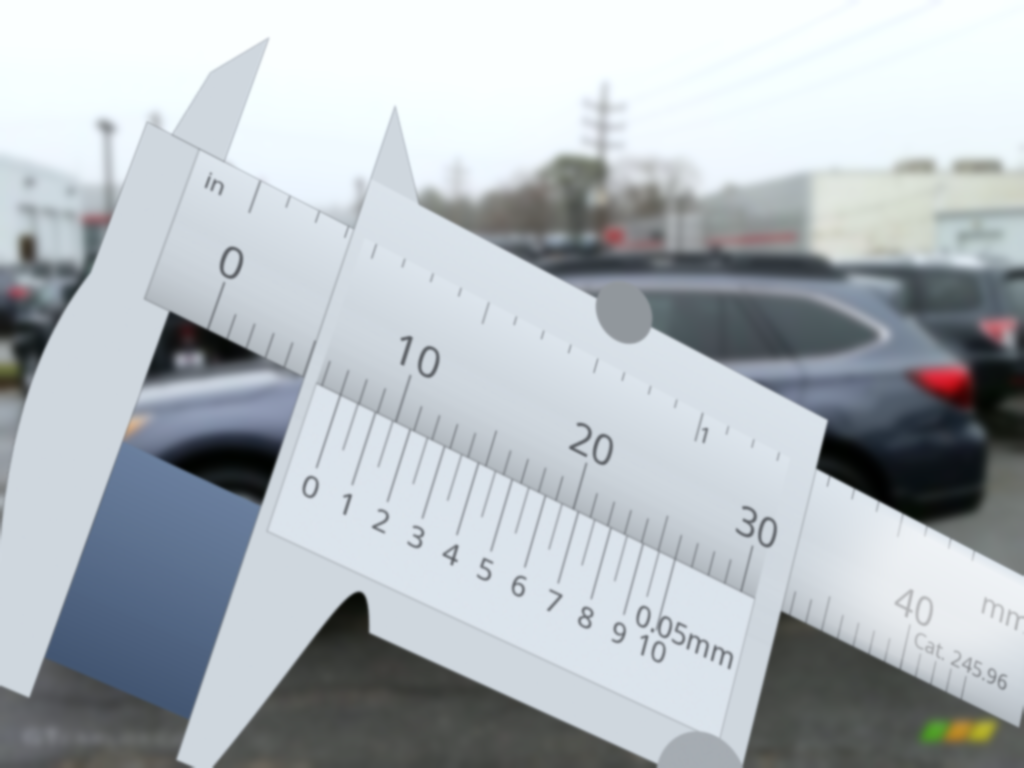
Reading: 7.0,mm
